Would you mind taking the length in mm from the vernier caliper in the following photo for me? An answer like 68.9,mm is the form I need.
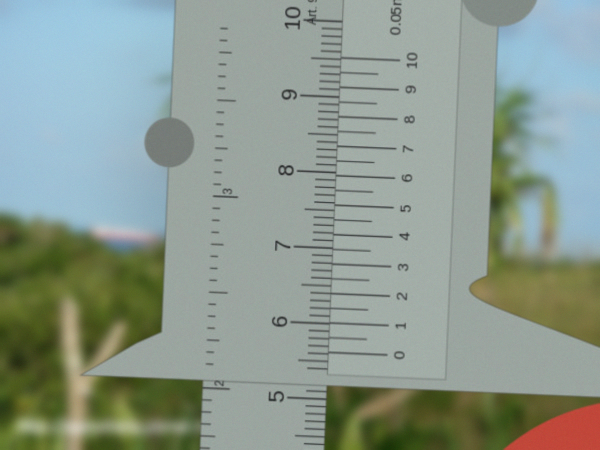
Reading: 56.2,mm
